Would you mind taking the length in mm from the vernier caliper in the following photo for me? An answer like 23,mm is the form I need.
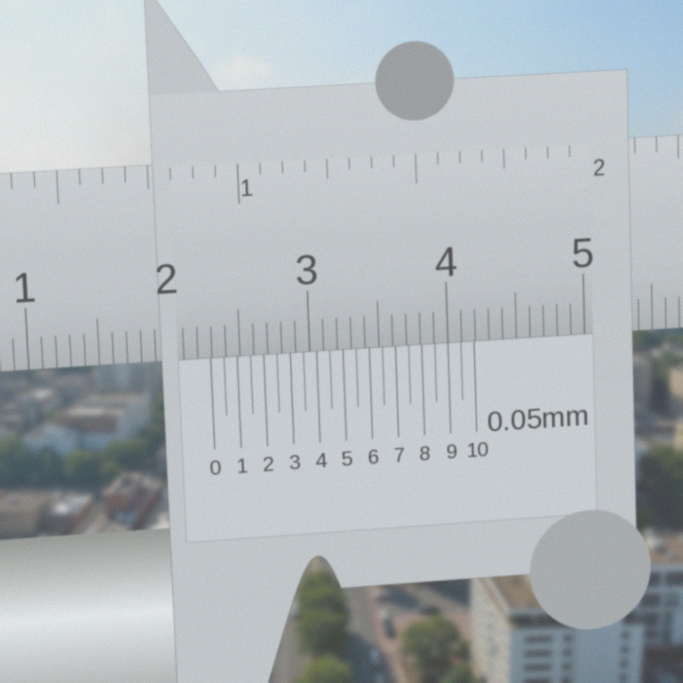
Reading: 22.9,mm
